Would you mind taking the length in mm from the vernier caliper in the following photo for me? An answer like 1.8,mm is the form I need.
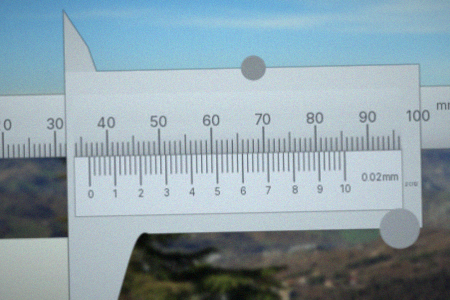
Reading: 36.5,mm
